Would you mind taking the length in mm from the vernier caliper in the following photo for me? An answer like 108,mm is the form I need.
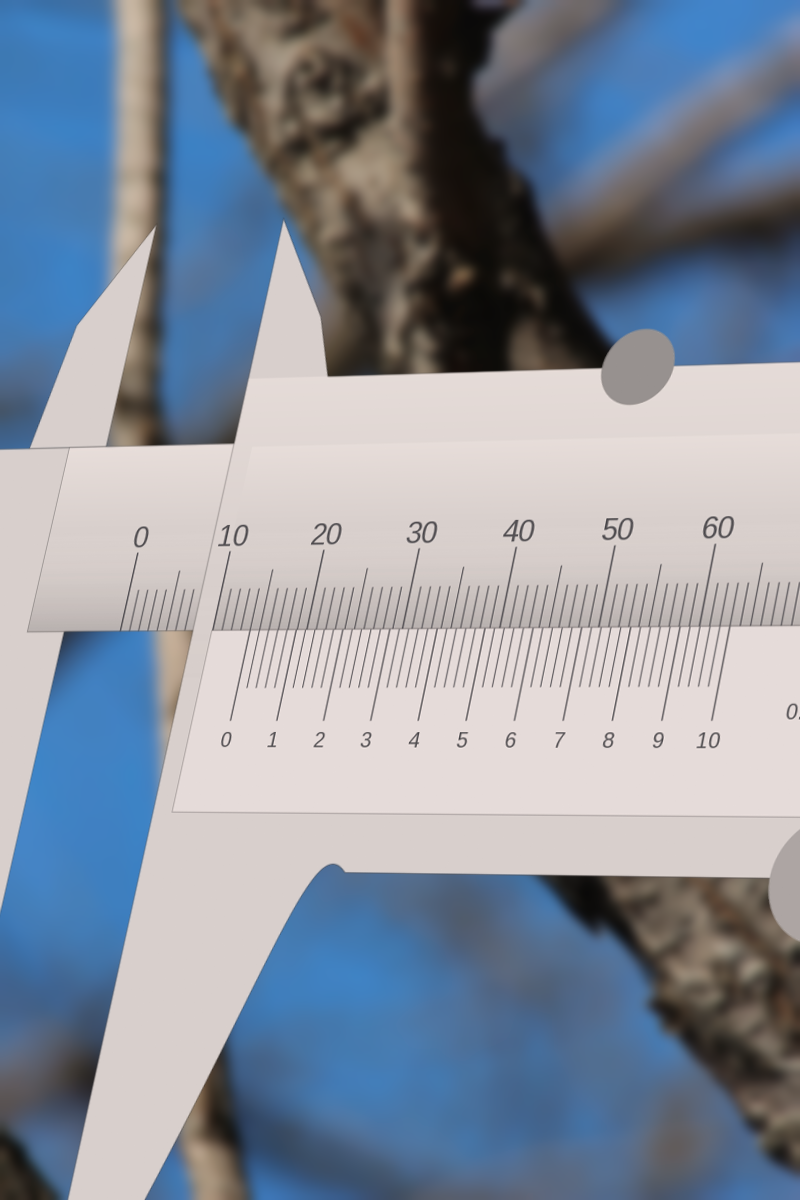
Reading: 14.0,mm
